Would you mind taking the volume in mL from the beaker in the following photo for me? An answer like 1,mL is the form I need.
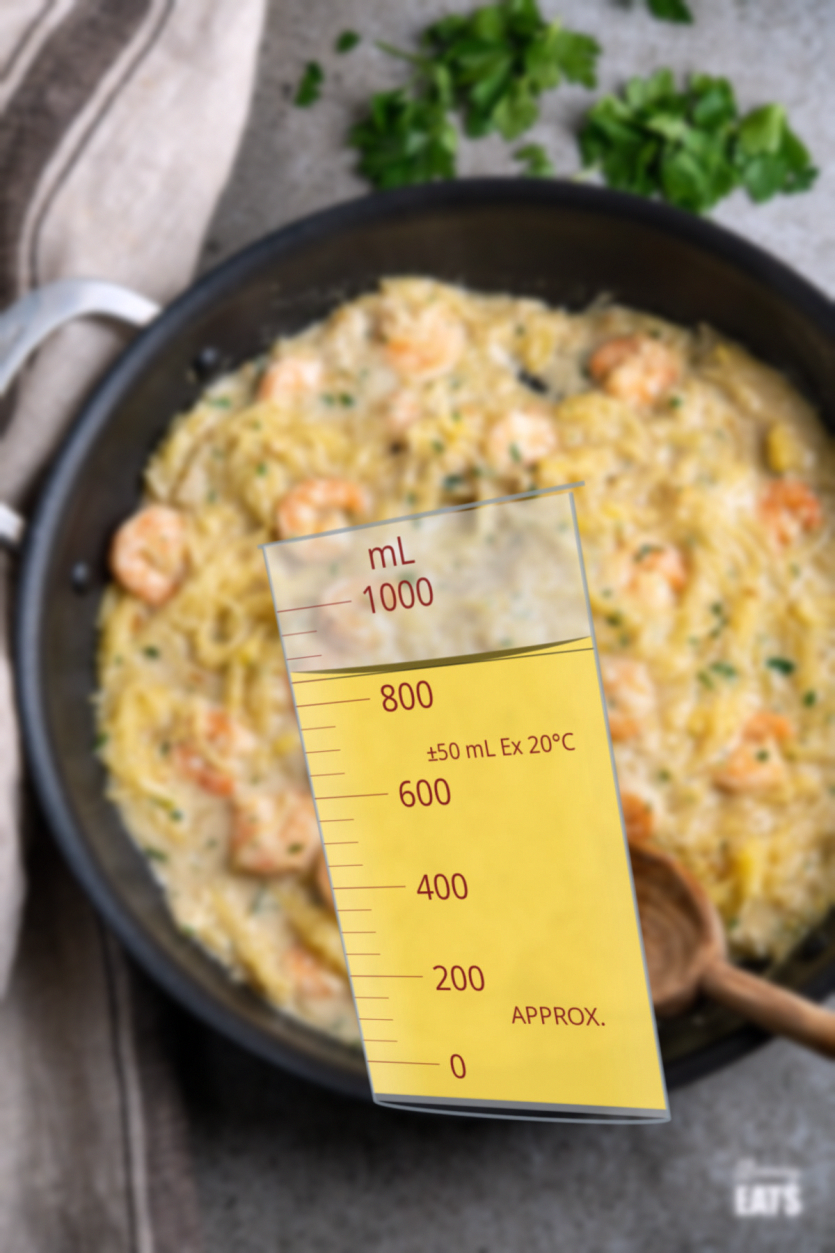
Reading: 850,mL
